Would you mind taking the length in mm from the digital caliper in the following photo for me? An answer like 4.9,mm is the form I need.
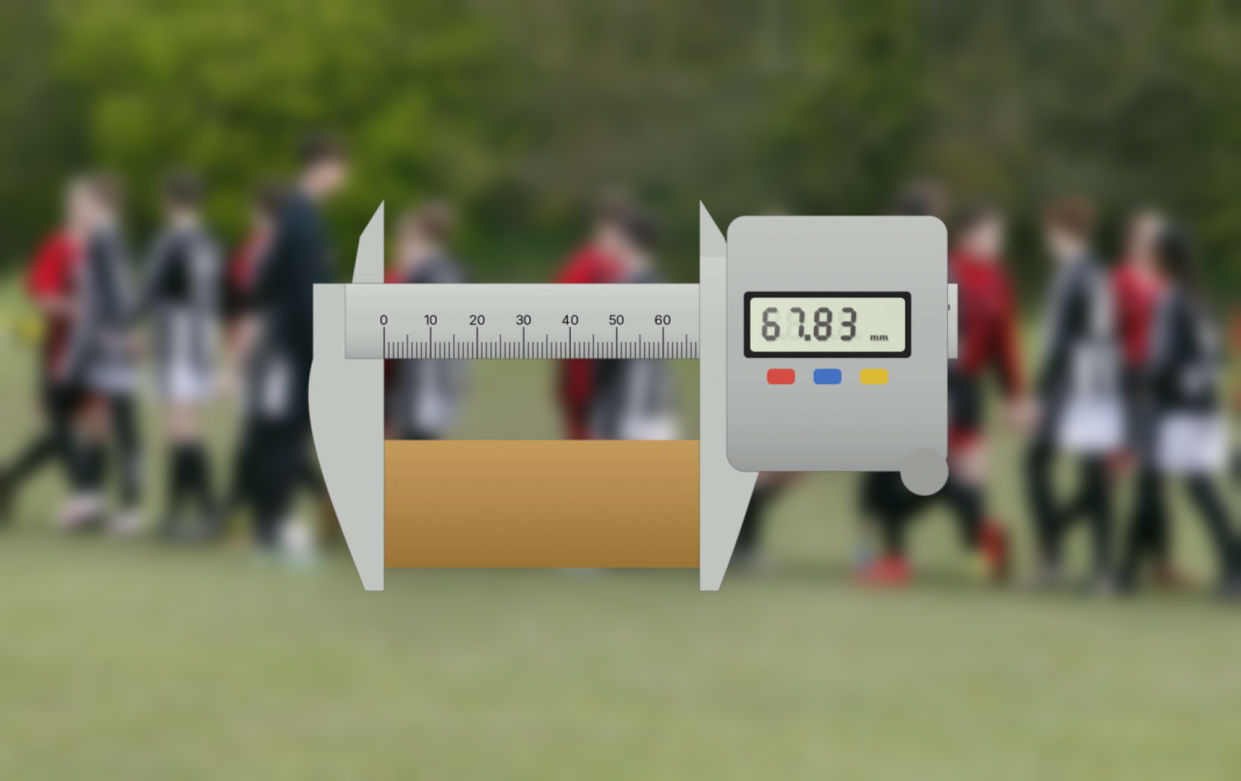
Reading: 67.83,mm
